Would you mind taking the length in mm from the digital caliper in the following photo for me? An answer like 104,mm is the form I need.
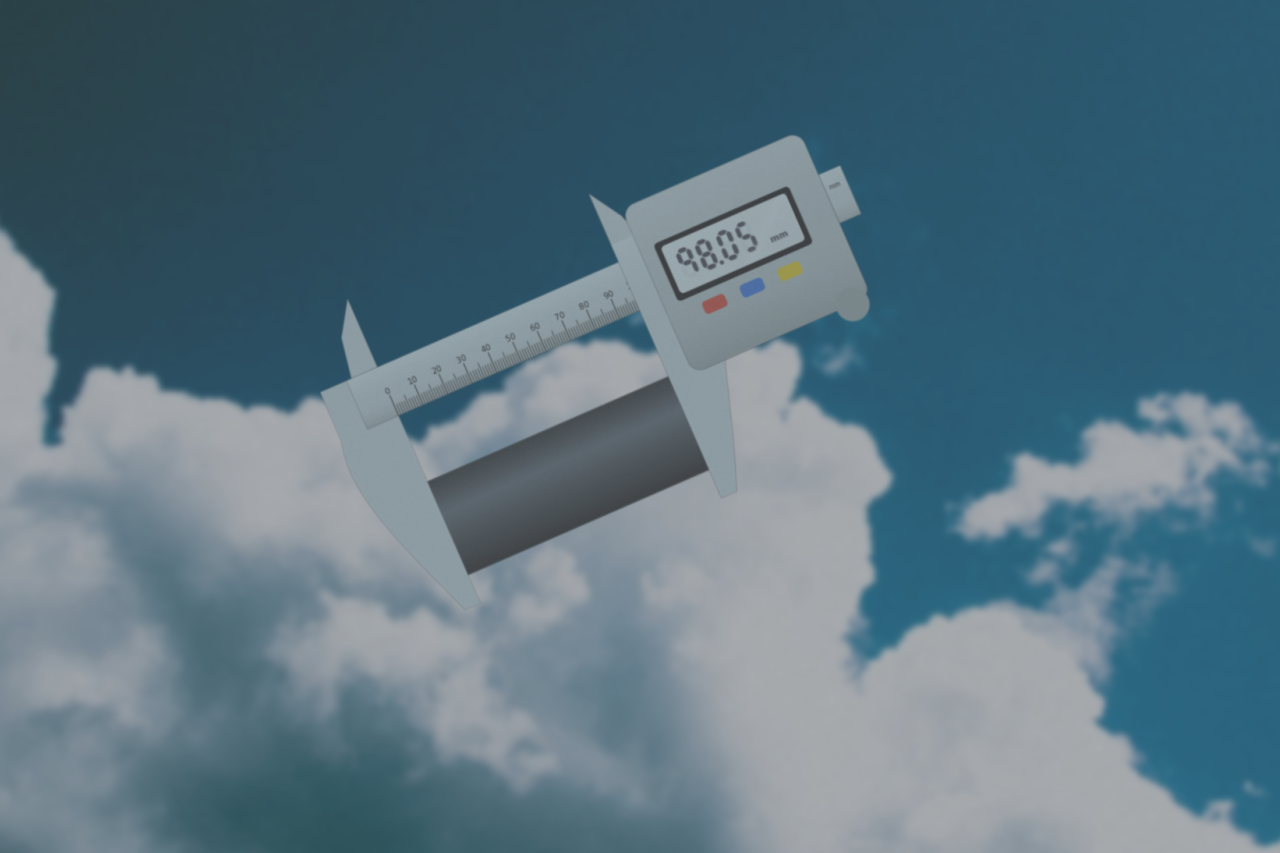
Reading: 98.05,mm
